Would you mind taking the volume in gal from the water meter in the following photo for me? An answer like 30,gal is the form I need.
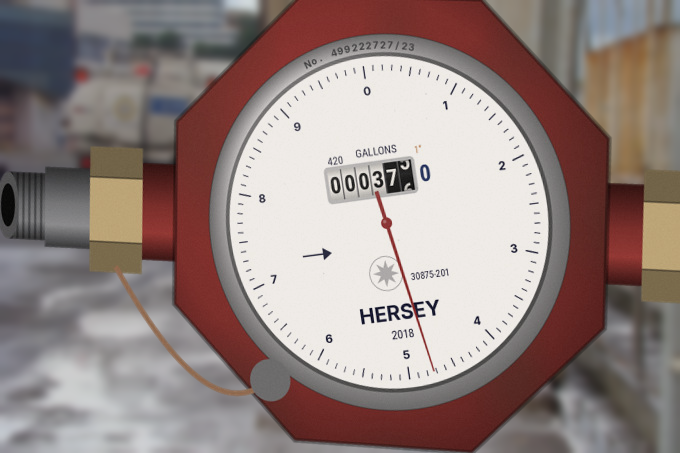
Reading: 3754.7,gal
